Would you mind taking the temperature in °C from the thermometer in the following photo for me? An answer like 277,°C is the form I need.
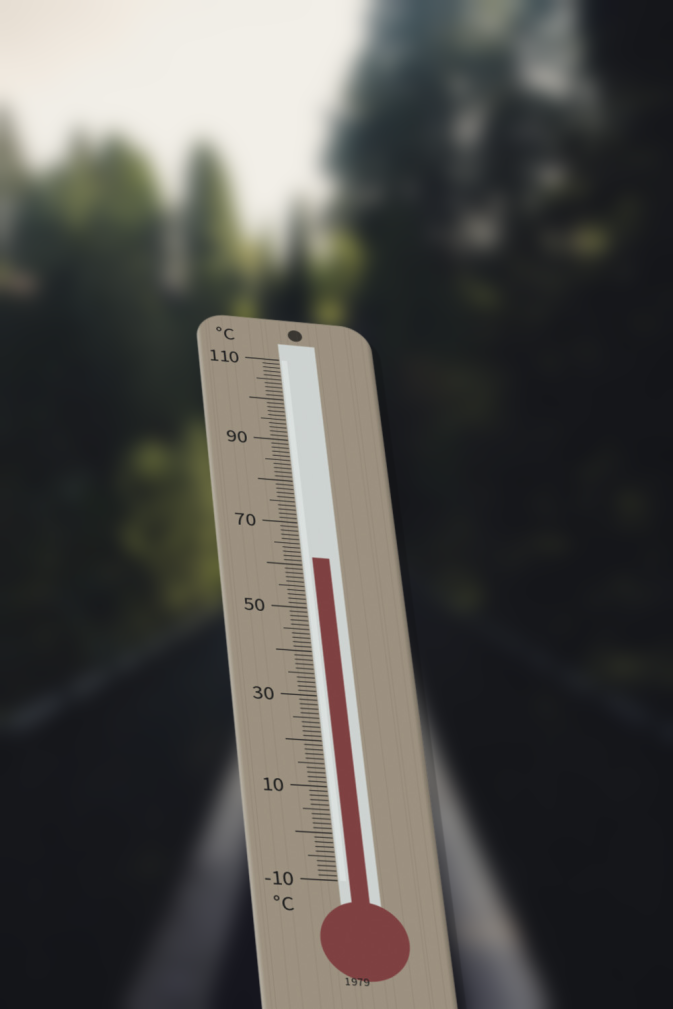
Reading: 62,°C
